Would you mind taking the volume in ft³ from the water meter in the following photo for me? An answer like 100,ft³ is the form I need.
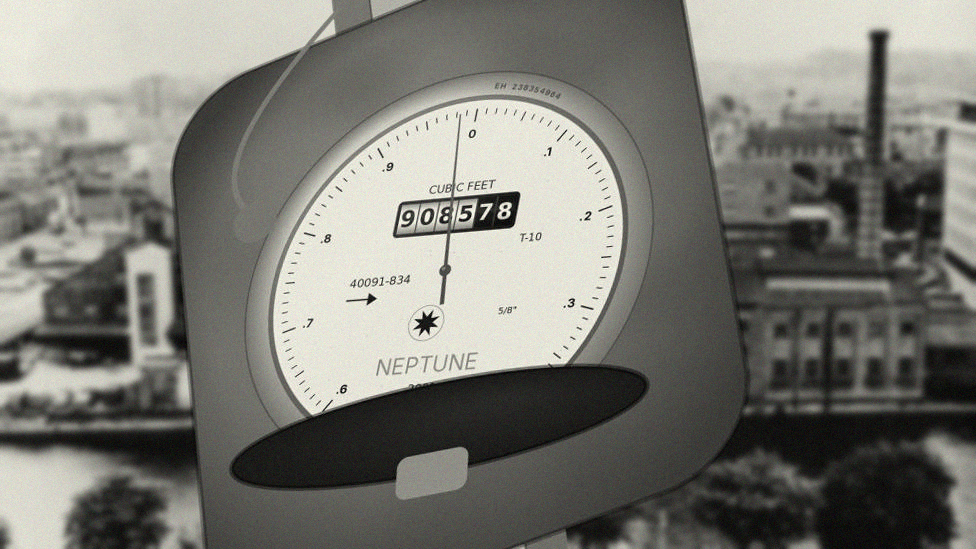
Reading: 908577.98,ft³
